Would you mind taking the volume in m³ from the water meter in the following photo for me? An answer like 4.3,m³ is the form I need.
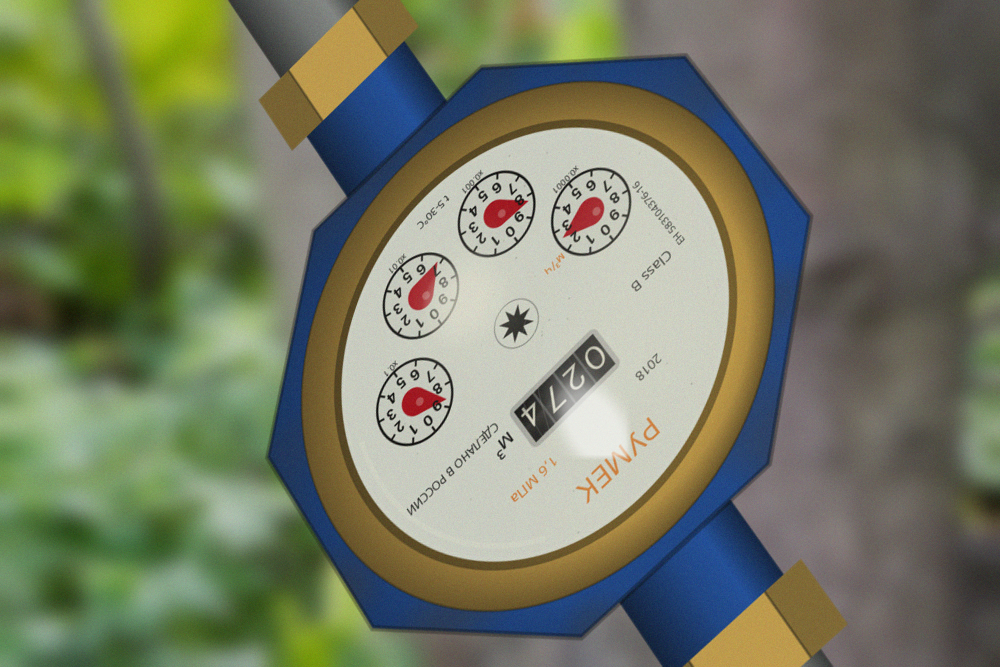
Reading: 273.8682,m³
